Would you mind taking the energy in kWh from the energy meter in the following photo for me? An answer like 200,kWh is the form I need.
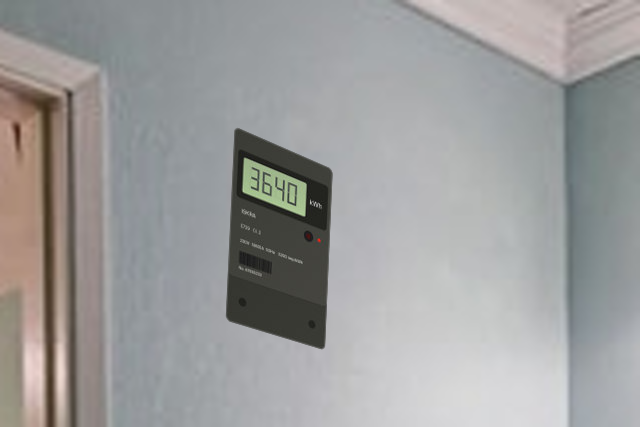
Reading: 3640,kWh
